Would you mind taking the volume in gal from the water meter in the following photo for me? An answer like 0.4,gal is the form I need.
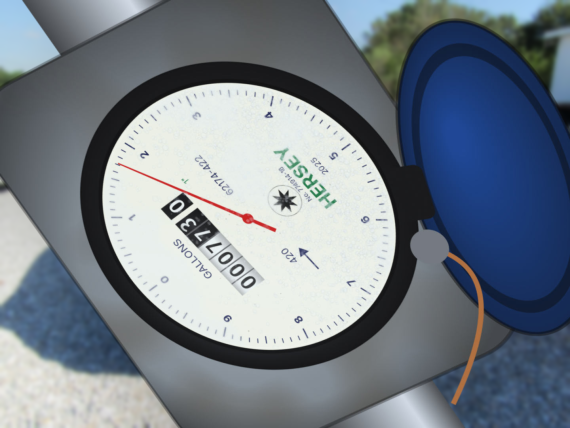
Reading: 7731.7,gal
